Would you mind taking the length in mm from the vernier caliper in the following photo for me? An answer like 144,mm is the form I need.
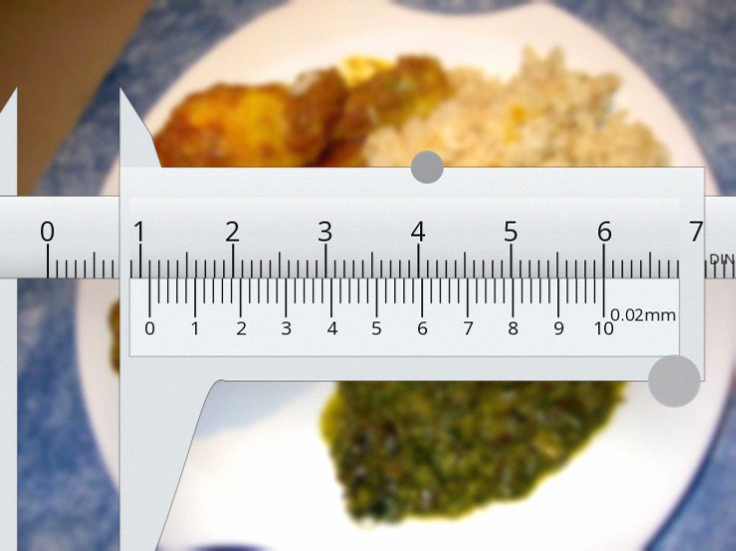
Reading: 11.0,mm
